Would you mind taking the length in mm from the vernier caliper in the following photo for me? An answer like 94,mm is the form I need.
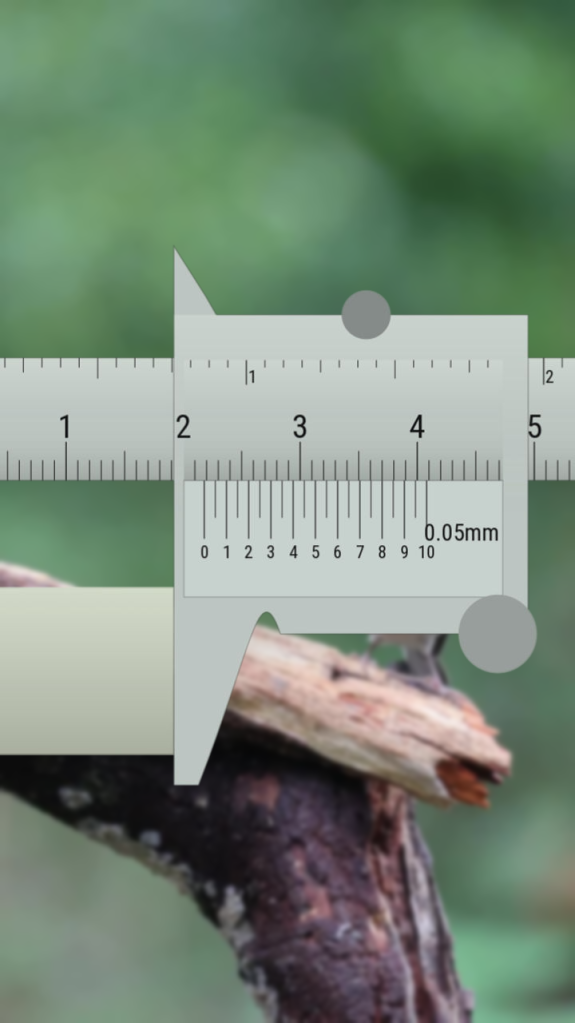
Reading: 21.8,mm
